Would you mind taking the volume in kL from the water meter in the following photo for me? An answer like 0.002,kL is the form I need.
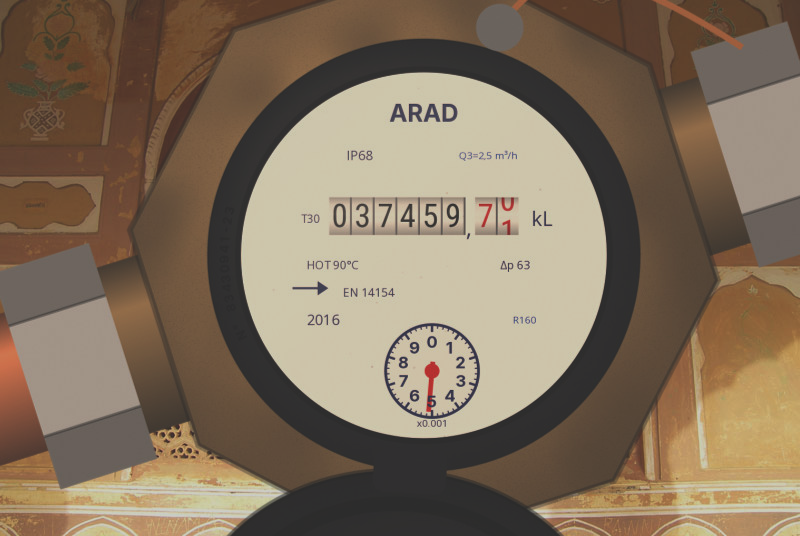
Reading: 37459.705,kL
